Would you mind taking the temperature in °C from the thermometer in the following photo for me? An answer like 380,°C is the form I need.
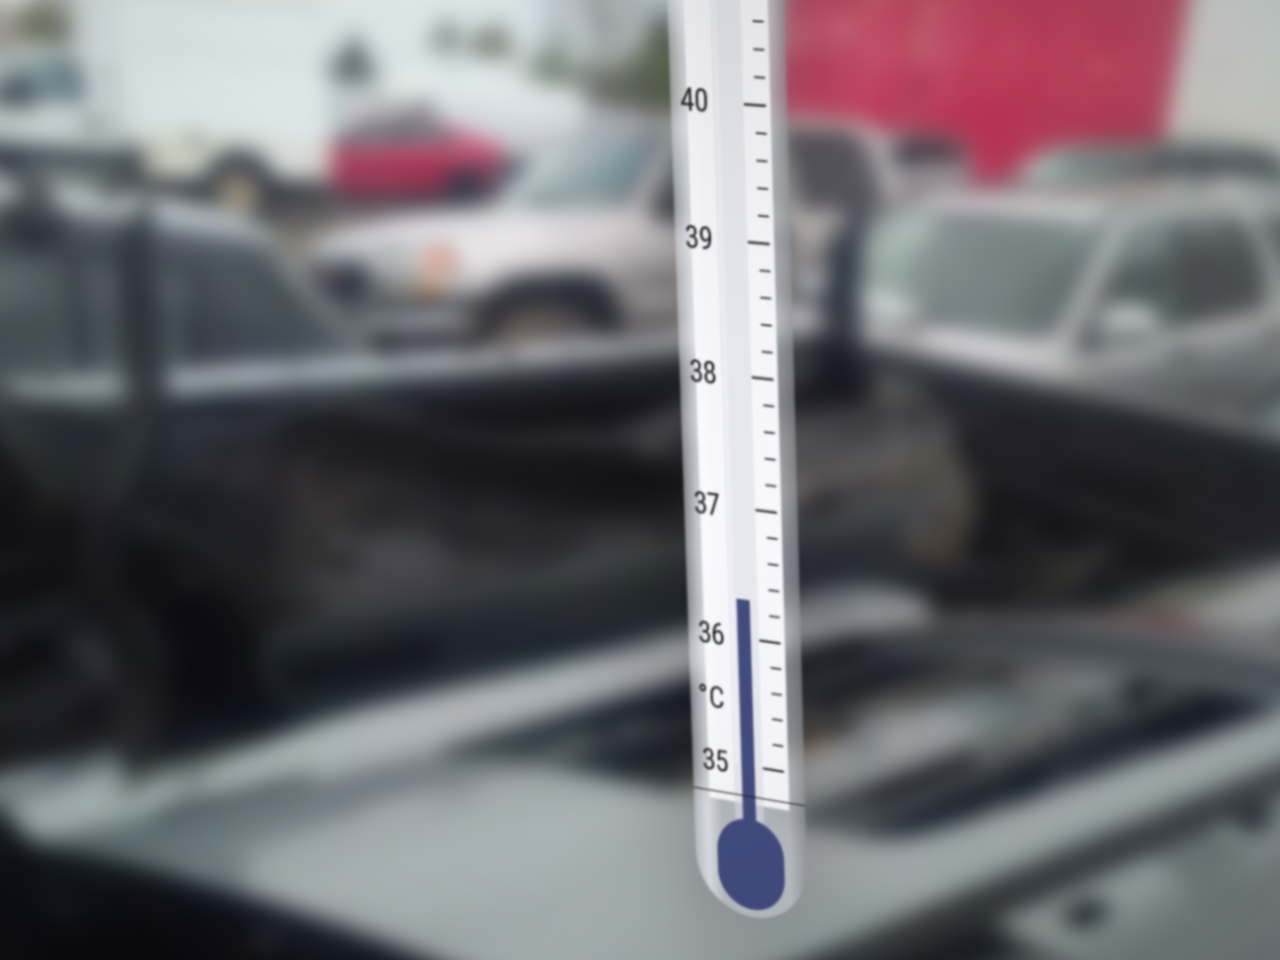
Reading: 36.3,°C
